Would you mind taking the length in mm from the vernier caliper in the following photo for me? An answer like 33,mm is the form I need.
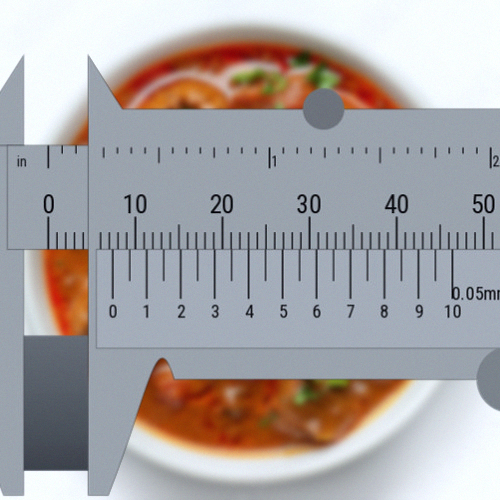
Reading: 7.4,mm
